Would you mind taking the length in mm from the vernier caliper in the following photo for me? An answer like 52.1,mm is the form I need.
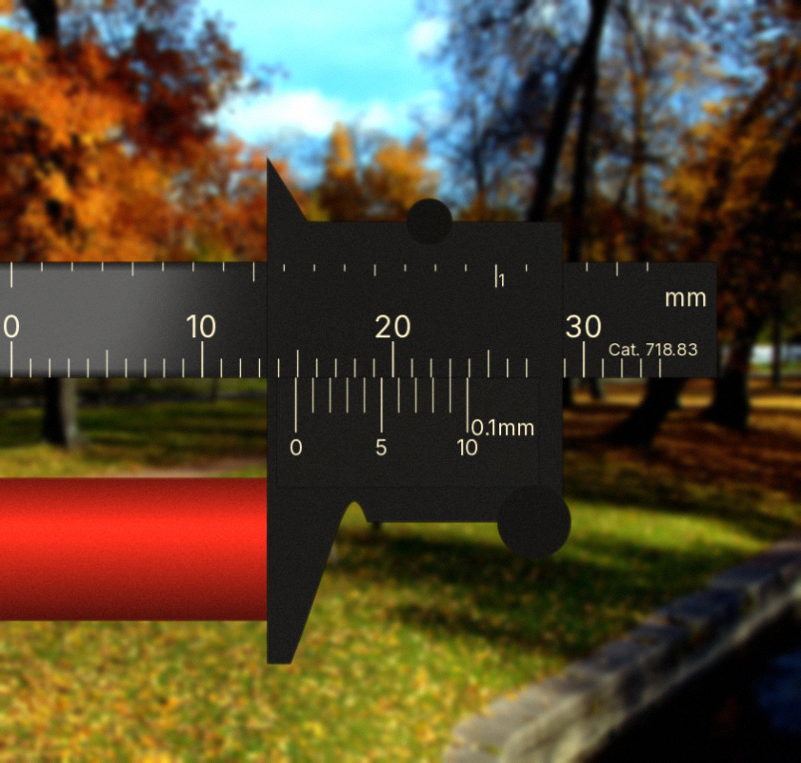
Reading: 14.9,mm
